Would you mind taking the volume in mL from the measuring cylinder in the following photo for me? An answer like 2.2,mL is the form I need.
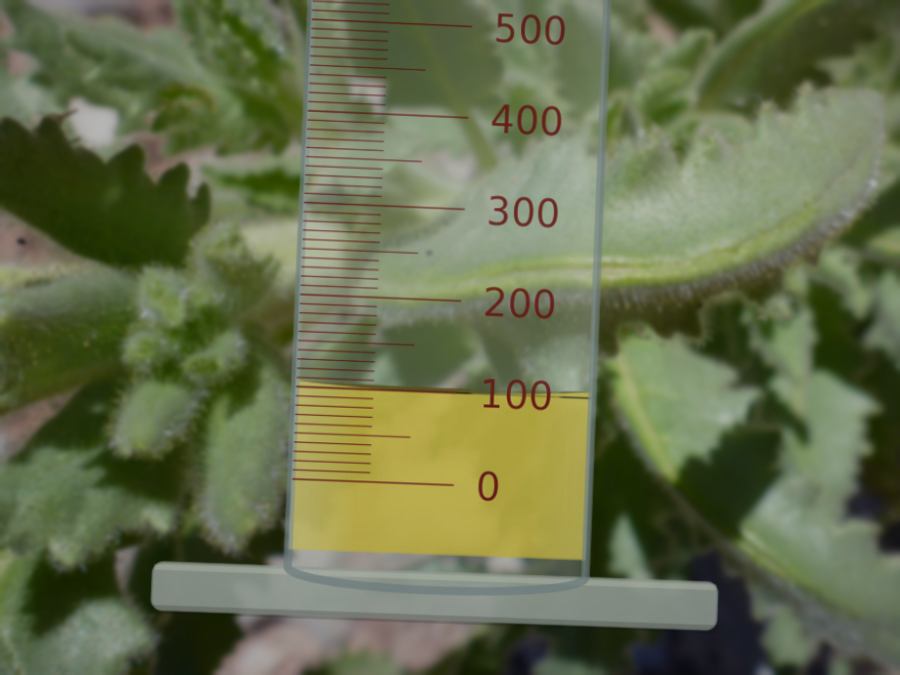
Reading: 100,mL
